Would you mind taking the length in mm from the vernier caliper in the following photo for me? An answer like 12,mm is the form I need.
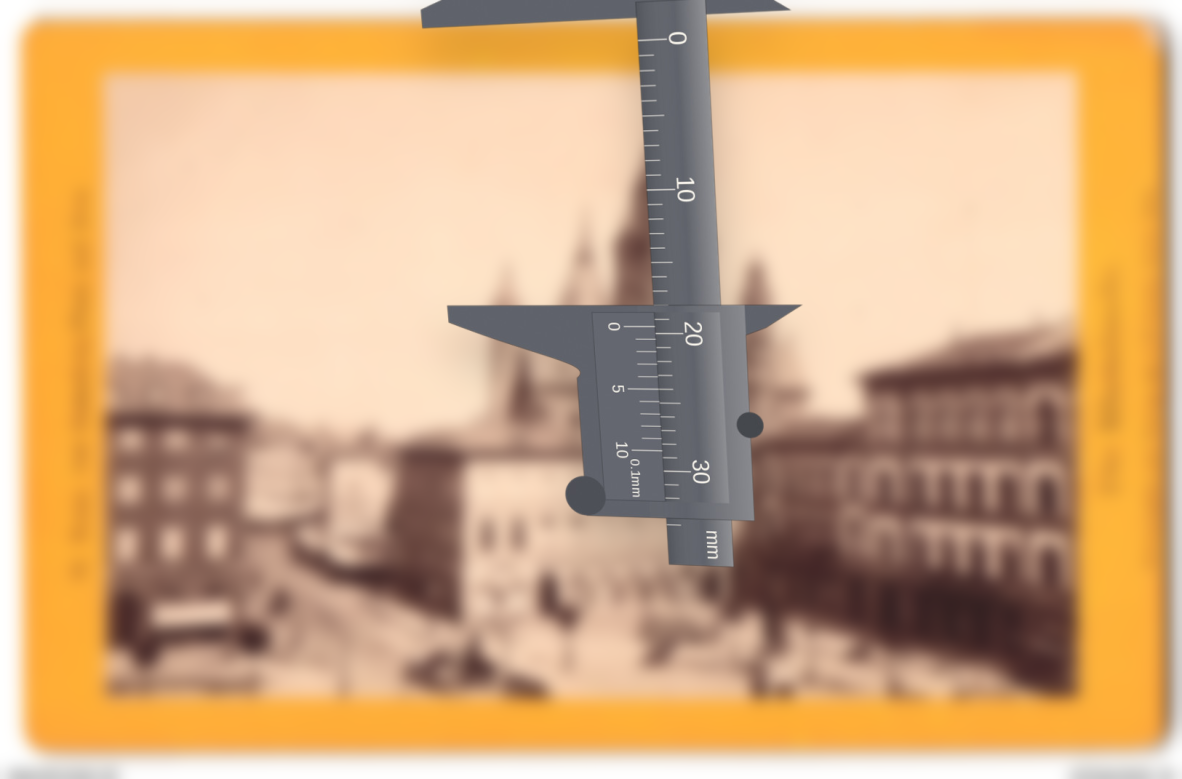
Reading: 19.5,mm
